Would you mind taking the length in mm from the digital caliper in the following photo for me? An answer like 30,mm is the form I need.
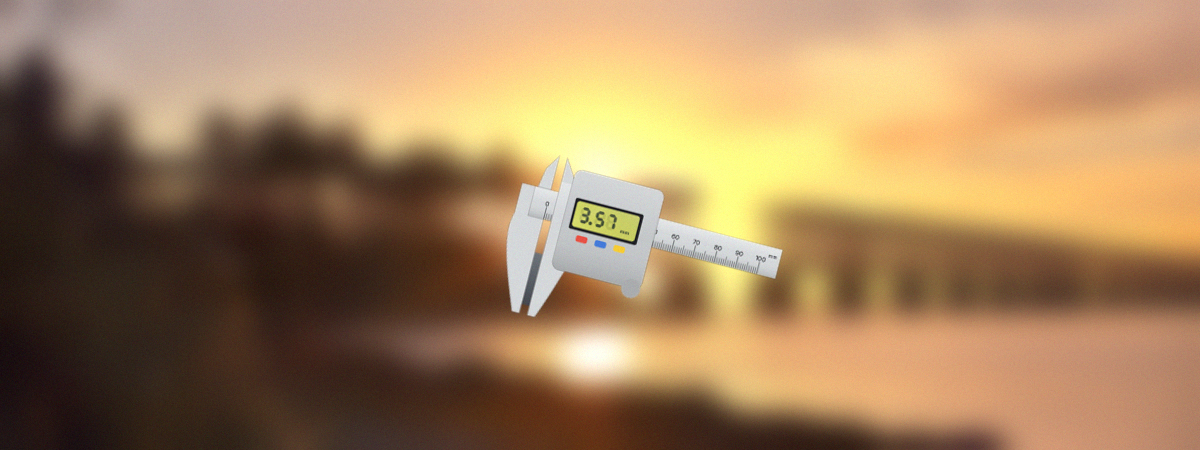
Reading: 3.57,mm
